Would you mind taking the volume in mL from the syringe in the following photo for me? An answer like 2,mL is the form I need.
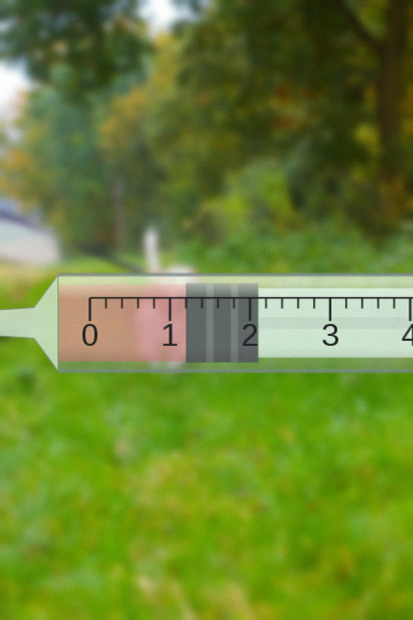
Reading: 1.2,mL
